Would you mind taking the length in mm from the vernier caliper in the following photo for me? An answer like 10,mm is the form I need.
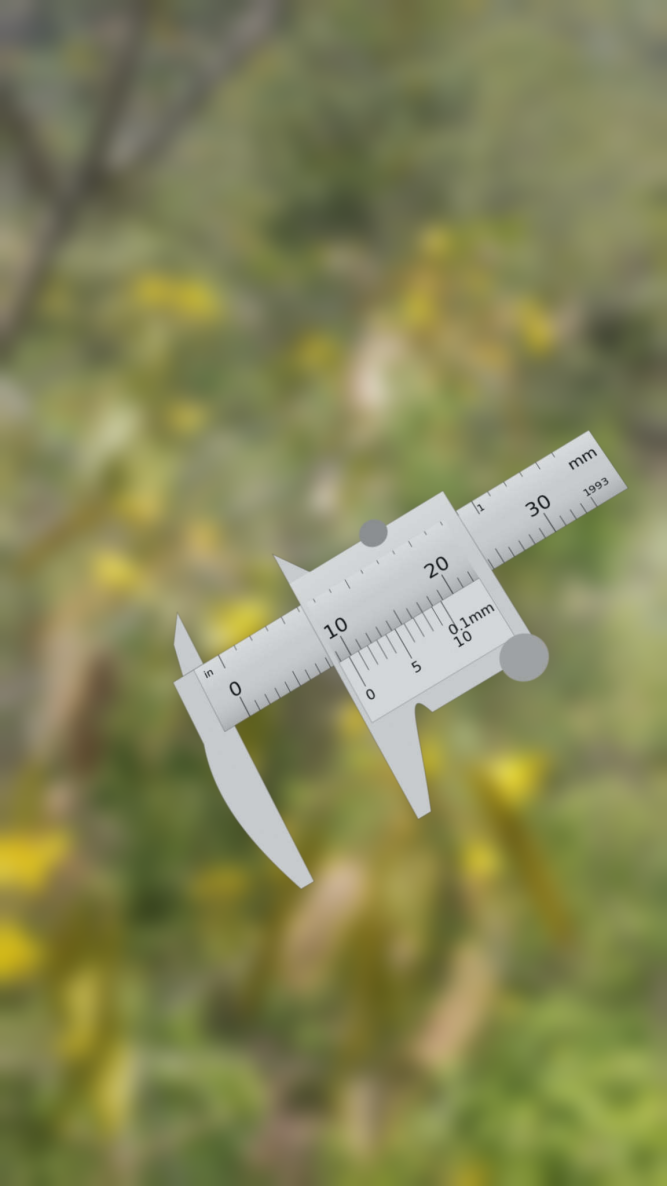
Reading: 9.8,mm
